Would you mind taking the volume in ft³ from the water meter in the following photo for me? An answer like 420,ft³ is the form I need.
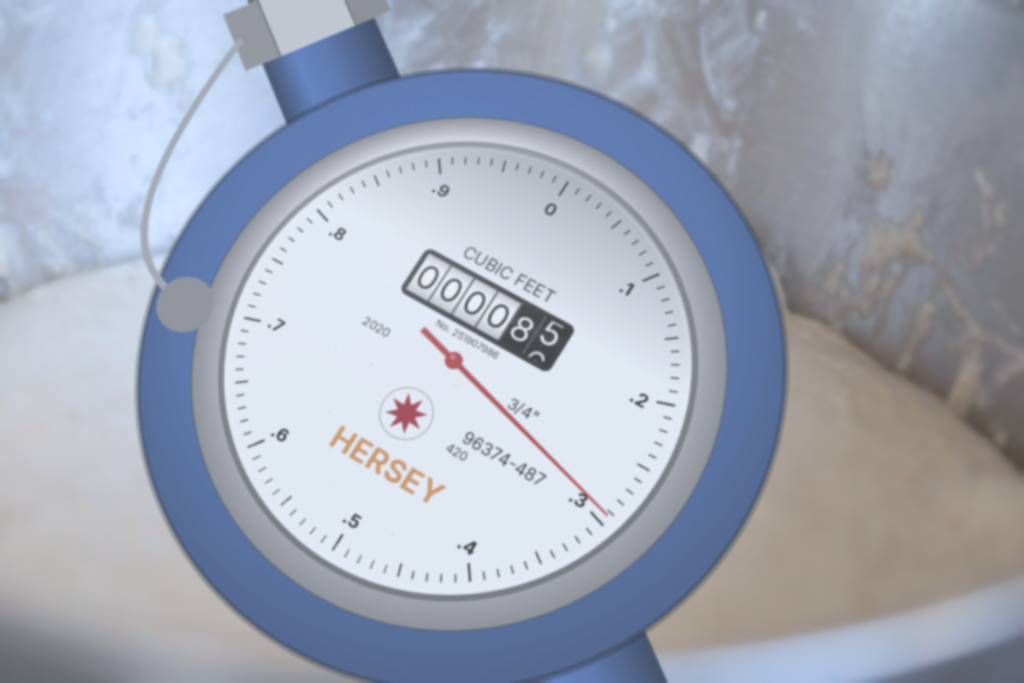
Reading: 85.29,ft³
